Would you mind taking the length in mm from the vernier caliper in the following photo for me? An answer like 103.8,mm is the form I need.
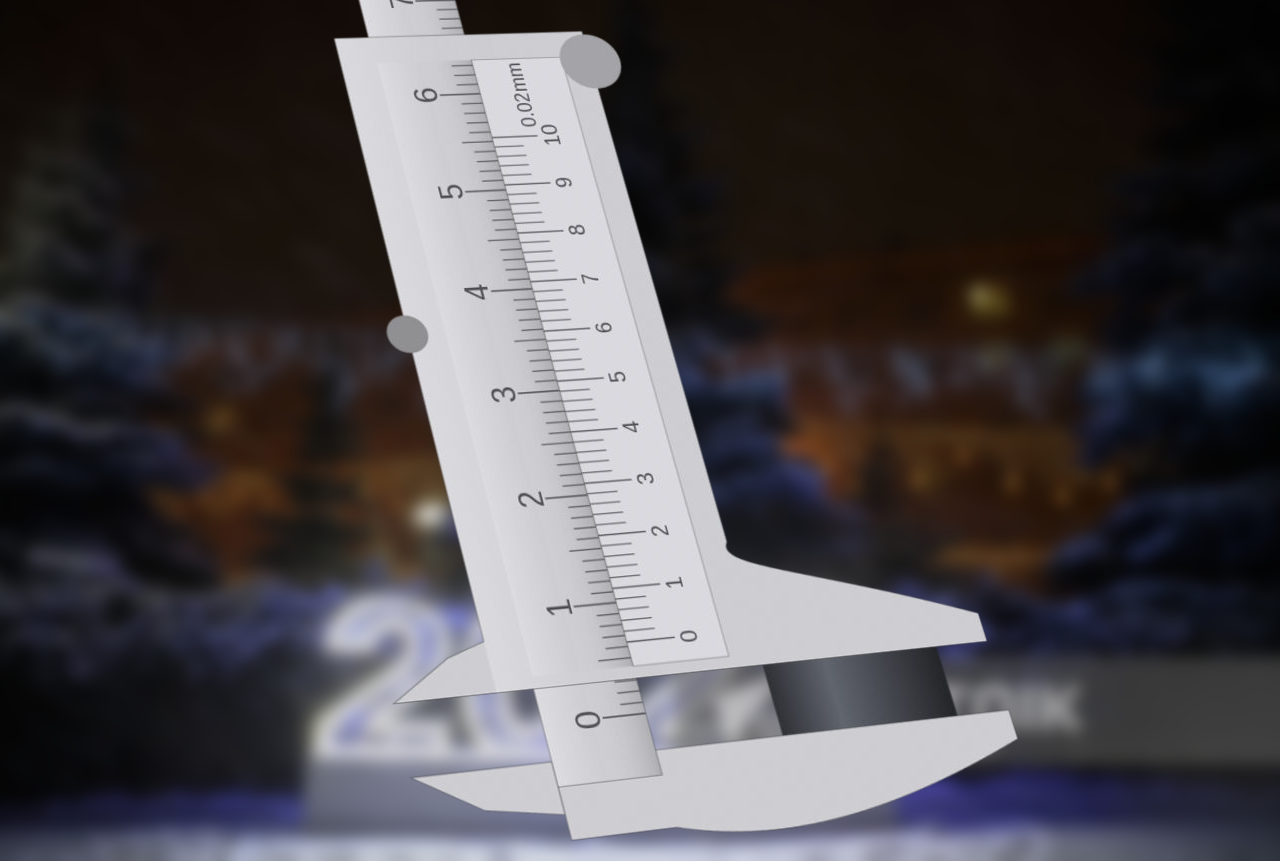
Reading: 6.4,mm
